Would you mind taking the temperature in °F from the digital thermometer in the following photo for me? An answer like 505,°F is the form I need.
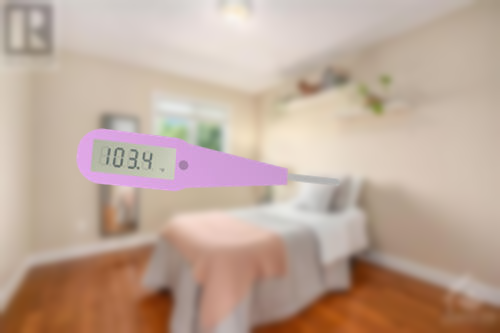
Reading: 103.4,°F
